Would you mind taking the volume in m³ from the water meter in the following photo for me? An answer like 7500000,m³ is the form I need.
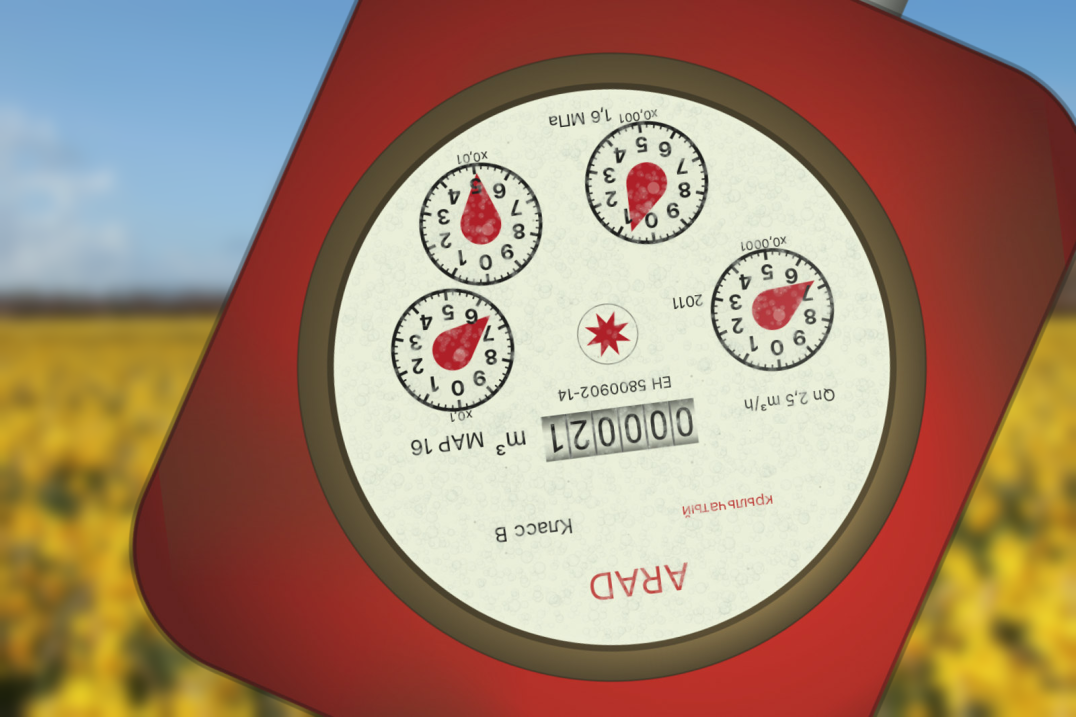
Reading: 21.6506,m³
